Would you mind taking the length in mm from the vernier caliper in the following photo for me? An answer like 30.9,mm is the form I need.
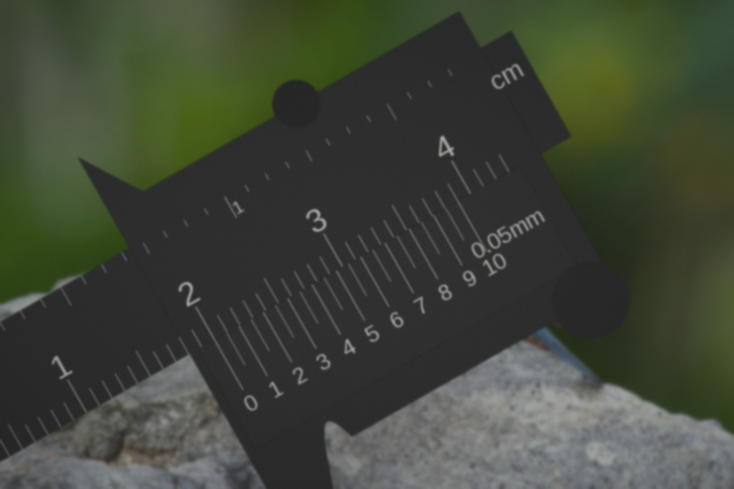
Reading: 20.0,mm
